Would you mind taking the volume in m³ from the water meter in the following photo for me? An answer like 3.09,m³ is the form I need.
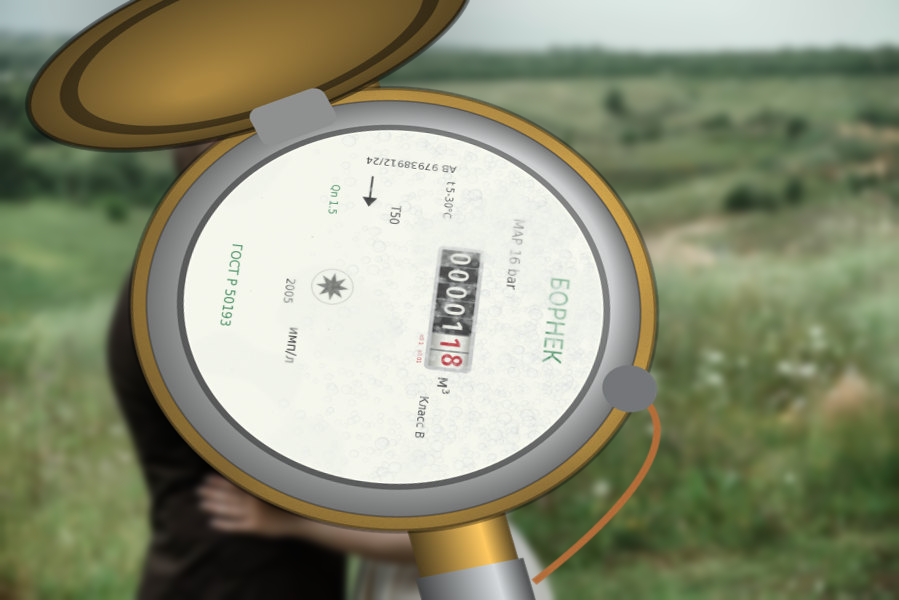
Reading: 1.18,m³
